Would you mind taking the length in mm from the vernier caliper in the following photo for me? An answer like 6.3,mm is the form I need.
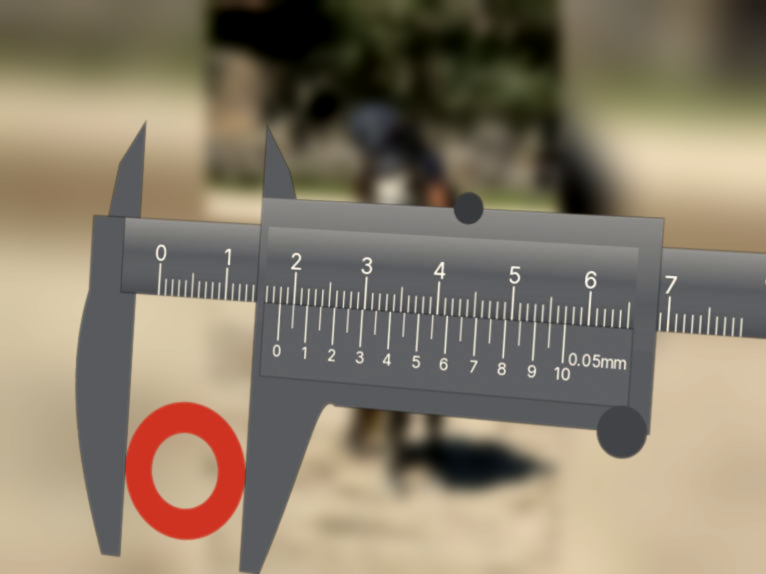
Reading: 18.0,mm
